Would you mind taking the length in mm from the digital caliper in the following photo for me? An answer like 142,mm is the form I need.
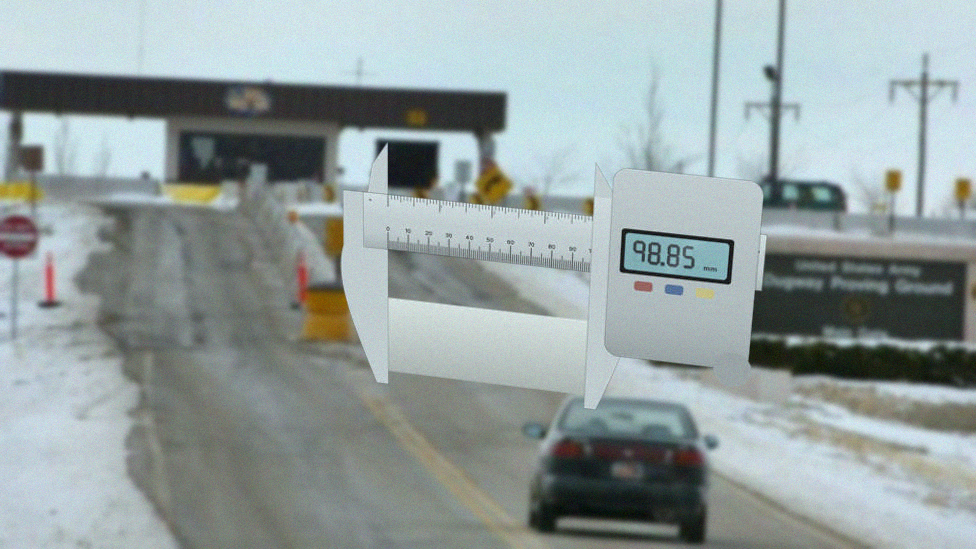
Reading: 98.85,mm
